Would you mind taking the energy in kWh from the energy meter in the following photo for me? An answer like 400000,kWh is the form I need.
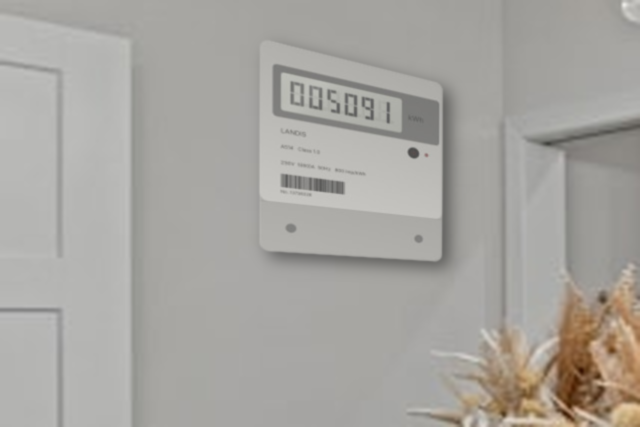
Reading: 5091,kWh
